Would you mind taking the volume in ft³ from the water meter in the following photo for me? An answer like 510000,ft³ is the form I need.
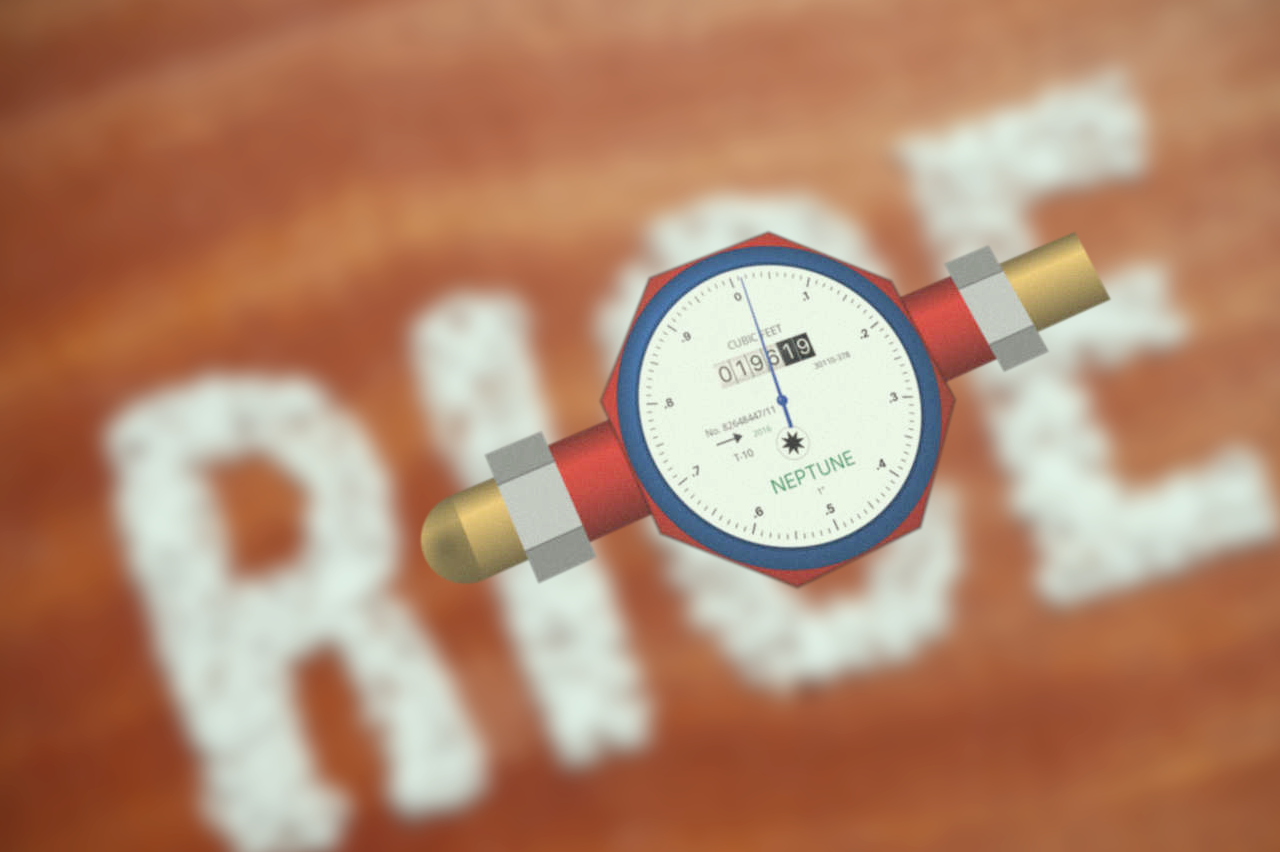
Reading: 19619.01,ft³
